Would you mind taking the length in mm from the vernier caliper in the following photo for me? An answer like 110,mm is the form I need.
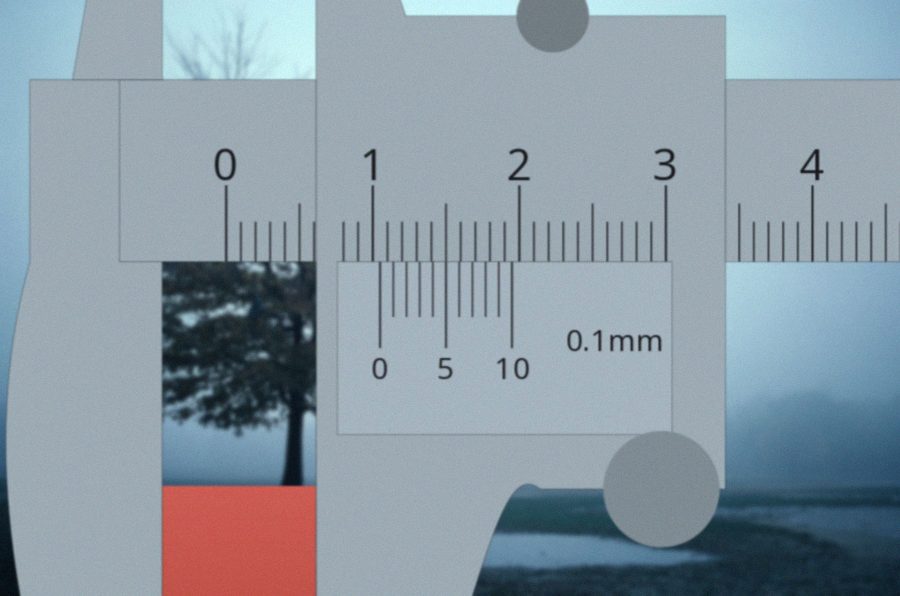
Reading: 10.5,mm
